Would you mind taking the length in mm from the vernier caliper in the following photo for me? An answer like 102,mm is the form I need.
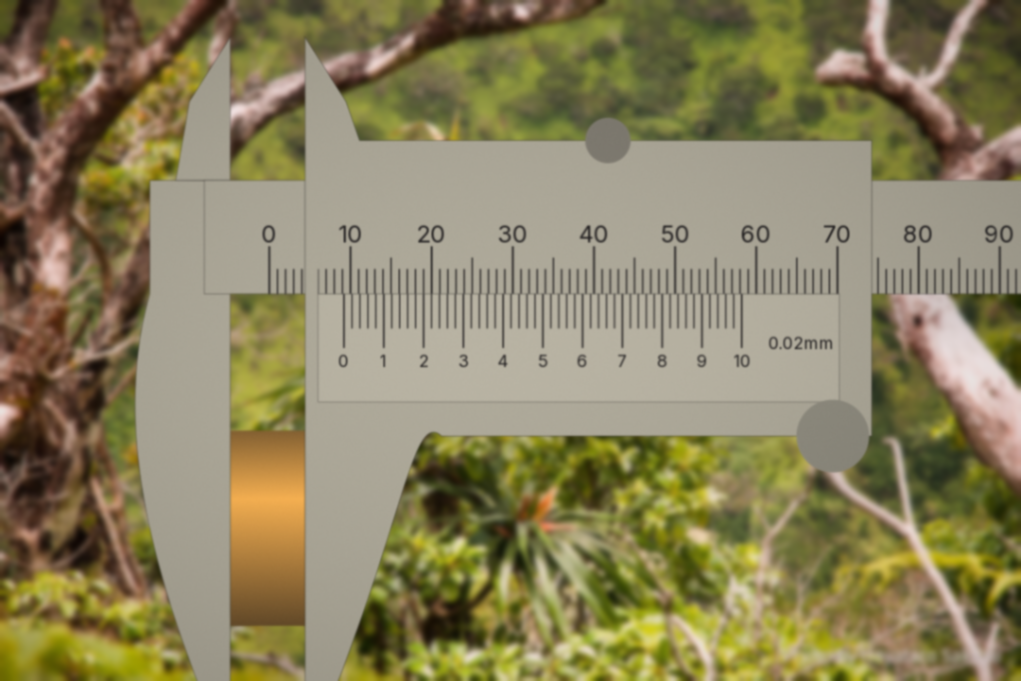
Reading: 9.2,mm
